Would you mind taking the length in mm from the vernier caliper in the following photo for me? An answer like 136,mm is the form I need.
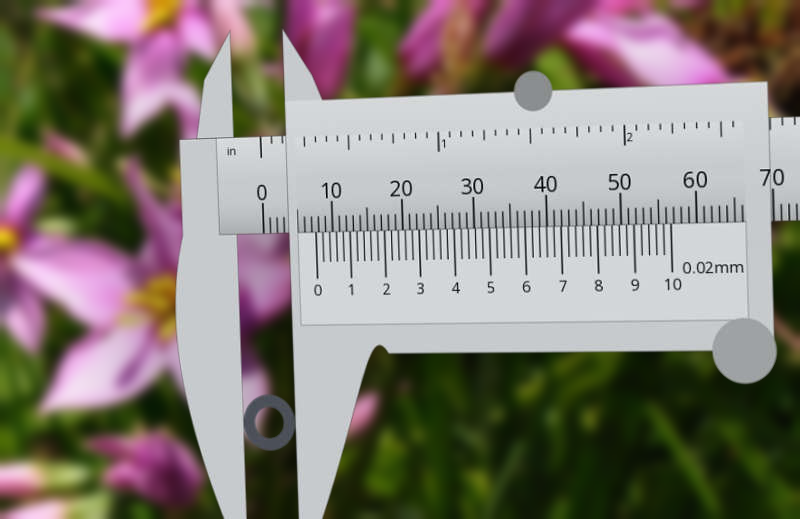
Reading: 7.6,mm
